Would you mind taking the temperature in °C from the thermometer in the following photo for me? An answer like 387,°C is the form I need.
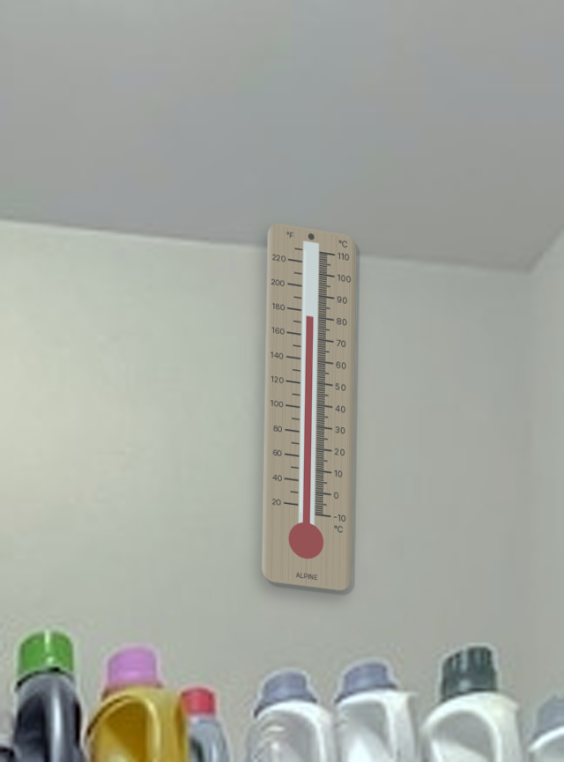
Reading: 80,°C
